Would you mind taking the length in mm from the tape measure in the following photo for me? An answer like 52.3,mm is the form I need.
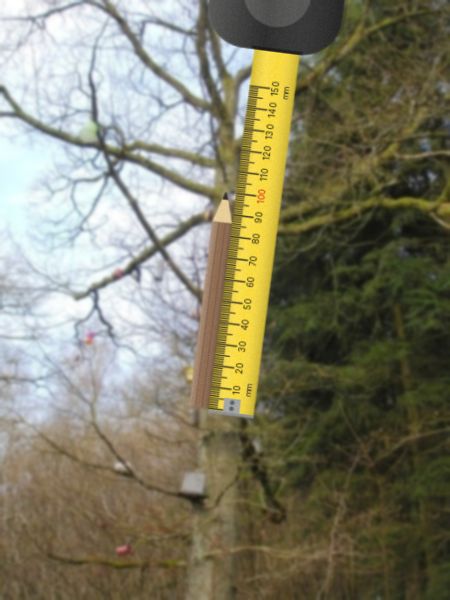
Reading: 100,mm
